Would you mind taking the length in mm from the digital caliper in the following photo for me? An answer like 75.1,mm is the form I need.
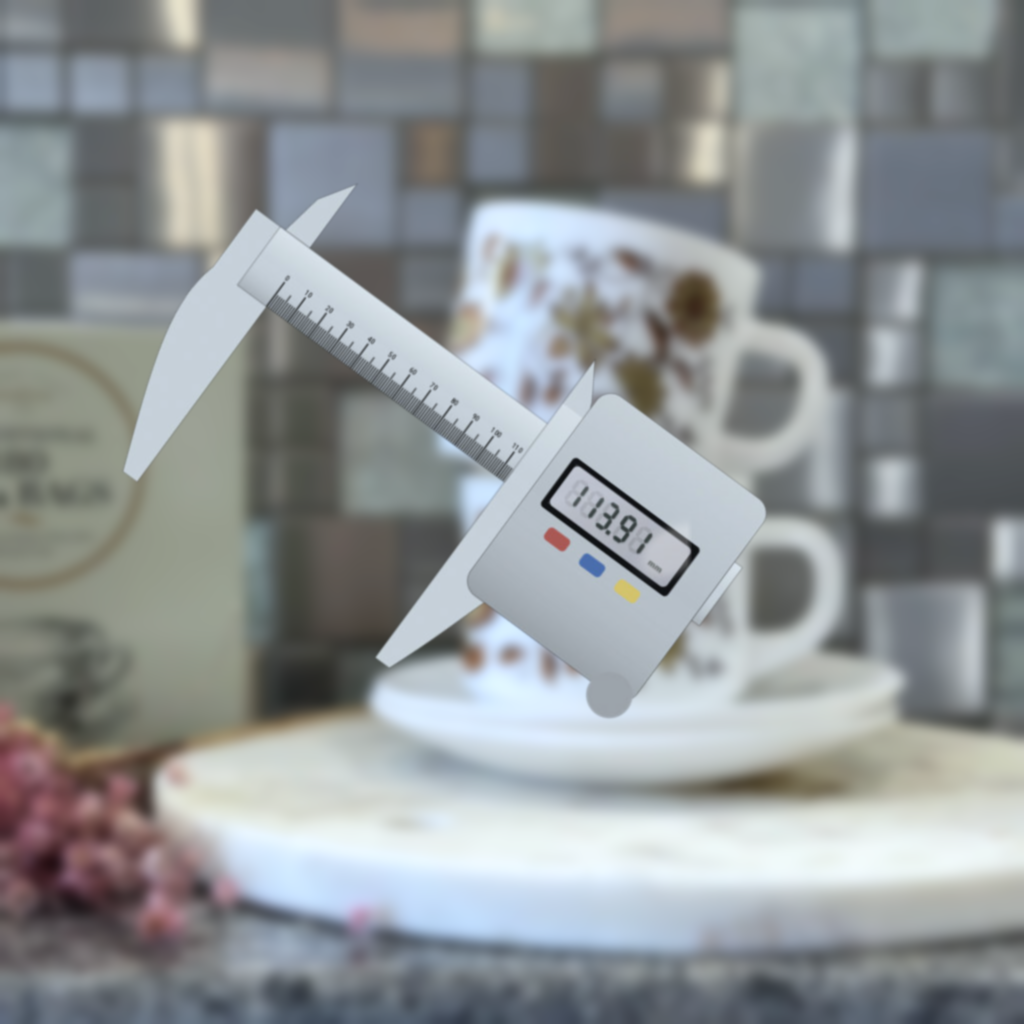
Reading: 113.91,mm
